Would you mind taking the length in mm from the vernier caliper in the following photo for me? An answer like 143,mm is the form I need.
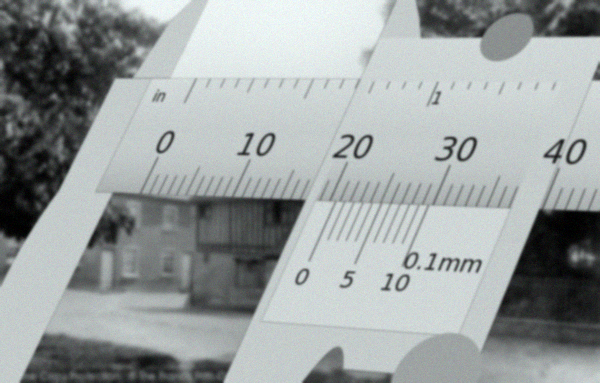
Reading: 20.6,mm
